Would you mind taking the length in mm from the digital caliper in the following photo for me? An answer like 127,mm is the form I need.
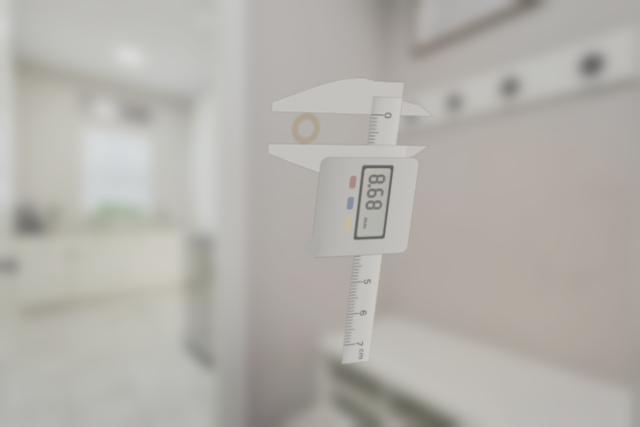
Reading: 8.68,mm
